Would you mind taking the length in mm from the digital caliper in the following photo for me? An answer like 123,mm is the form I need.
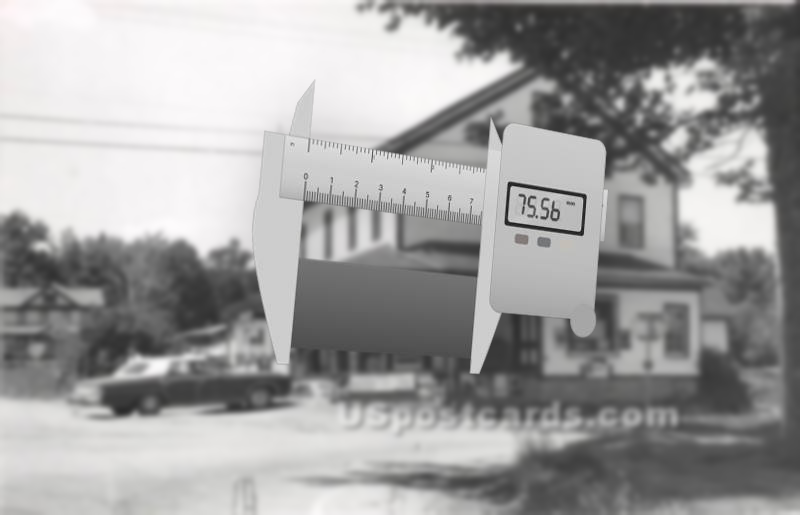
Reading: 75.56,mm
